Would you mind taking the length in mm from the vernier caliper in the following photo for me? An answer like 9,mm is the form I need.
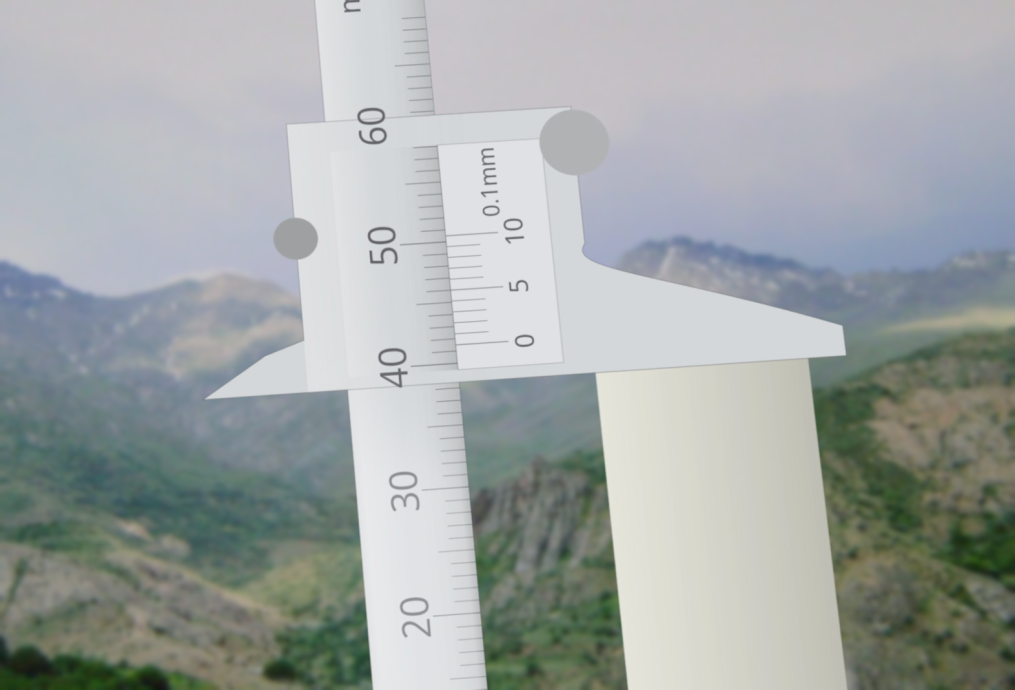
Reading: 41.5,mm
